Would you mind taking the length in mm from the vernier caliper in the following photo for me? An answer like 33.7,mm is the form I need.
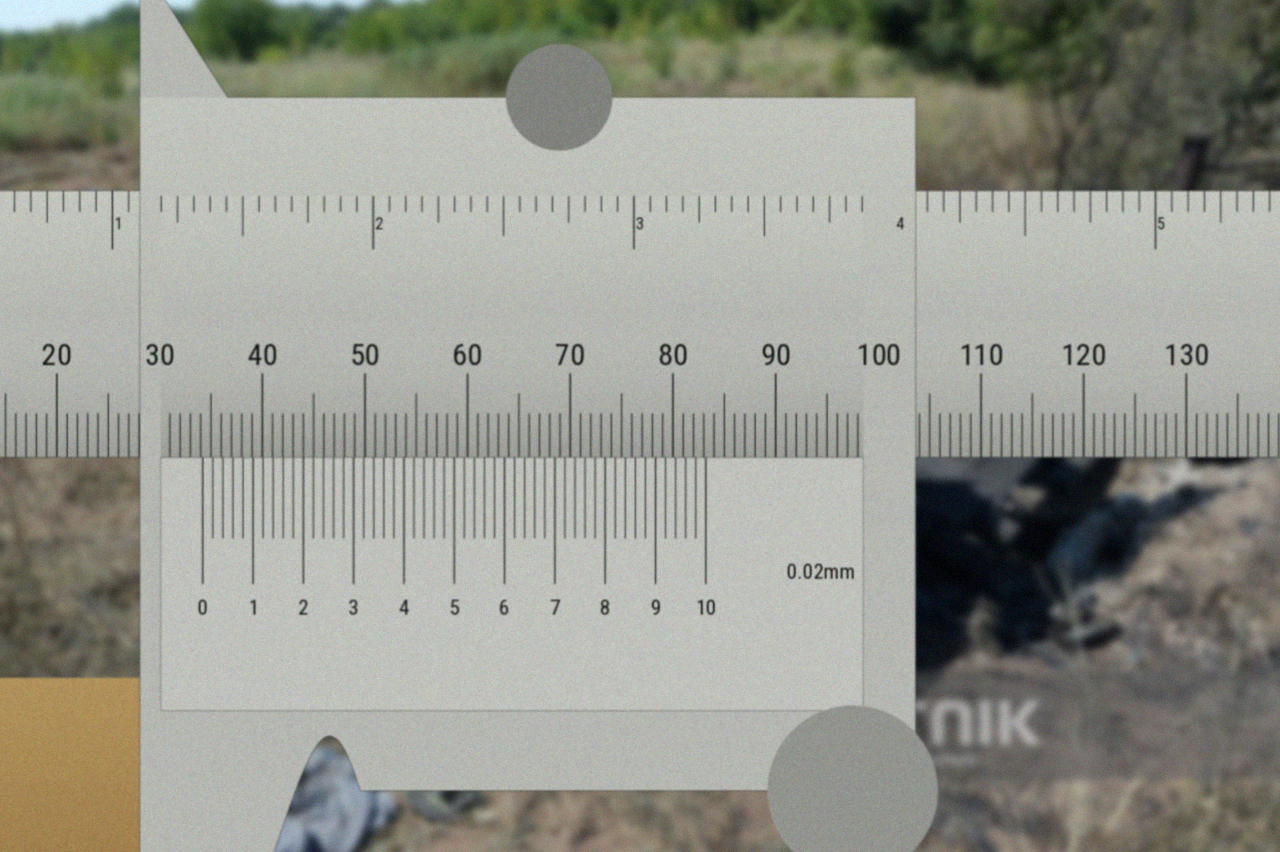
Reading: 34.2,mm
